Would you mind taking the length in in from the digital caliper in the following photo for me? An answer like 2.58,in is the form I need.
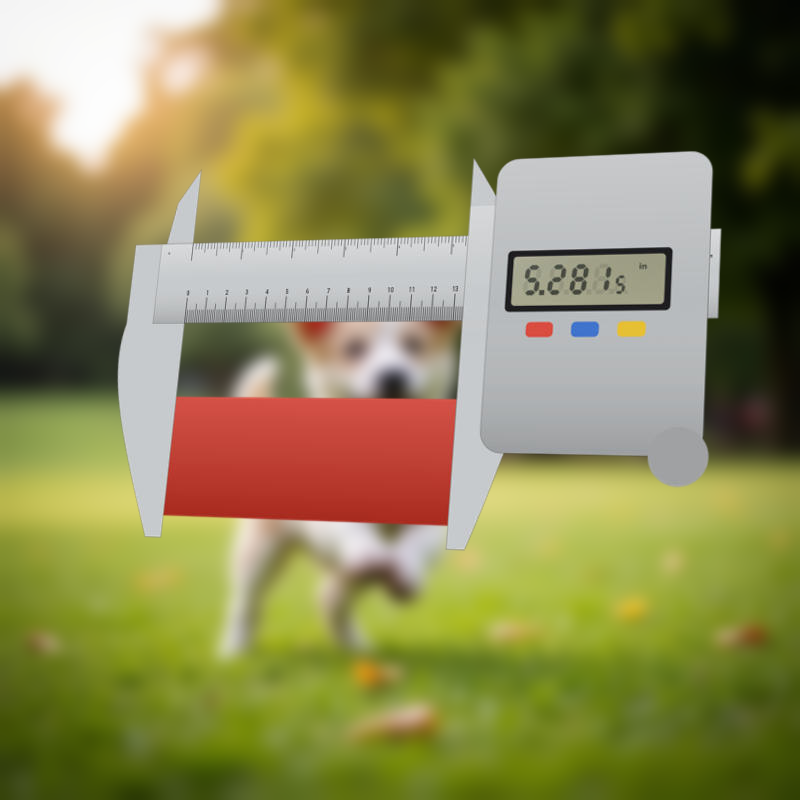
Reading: 5.2815,in
